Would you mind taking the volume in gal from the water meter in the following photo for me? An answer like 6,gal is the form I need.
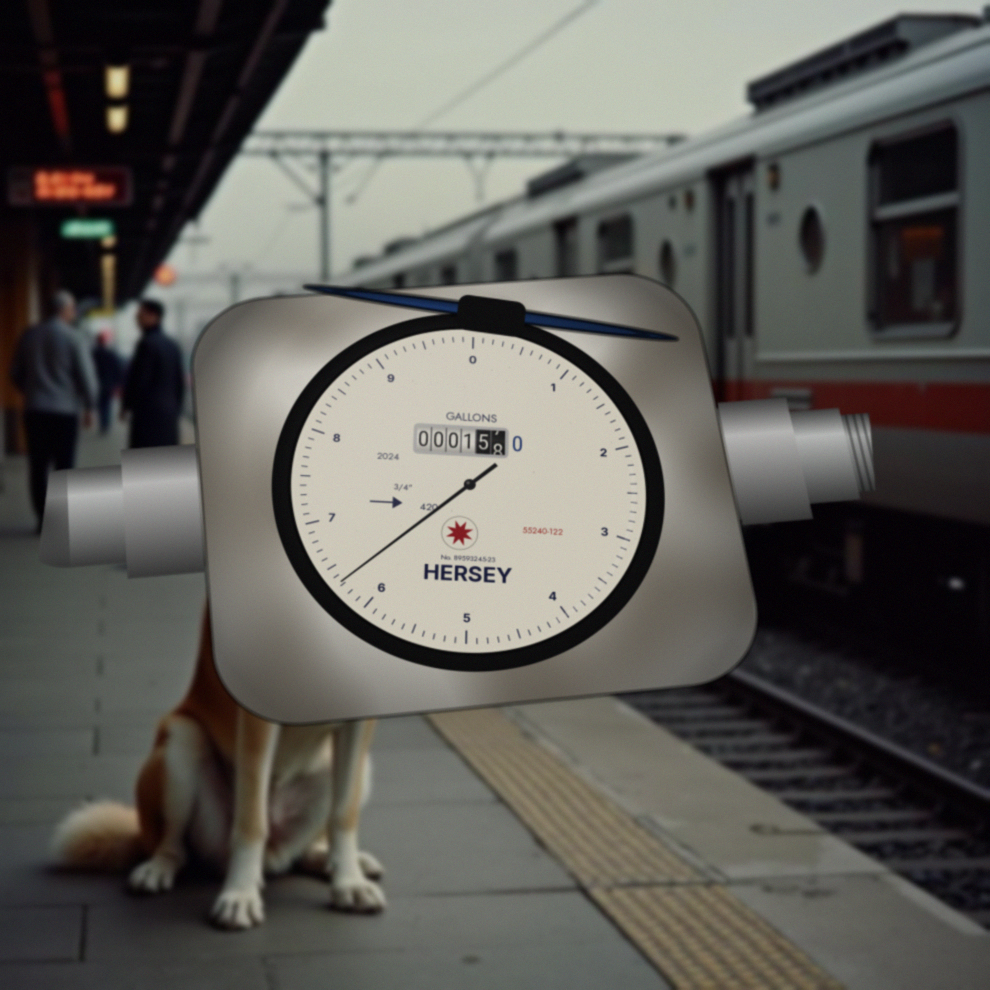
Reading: 1576.3,gal
